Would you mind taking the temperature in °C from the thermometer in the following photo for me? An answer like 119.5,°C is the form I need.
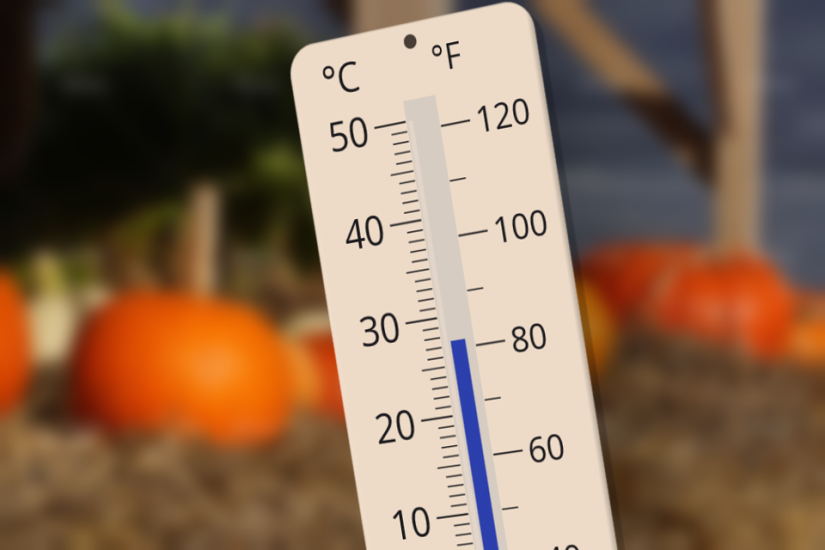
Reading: 27.5,°C
